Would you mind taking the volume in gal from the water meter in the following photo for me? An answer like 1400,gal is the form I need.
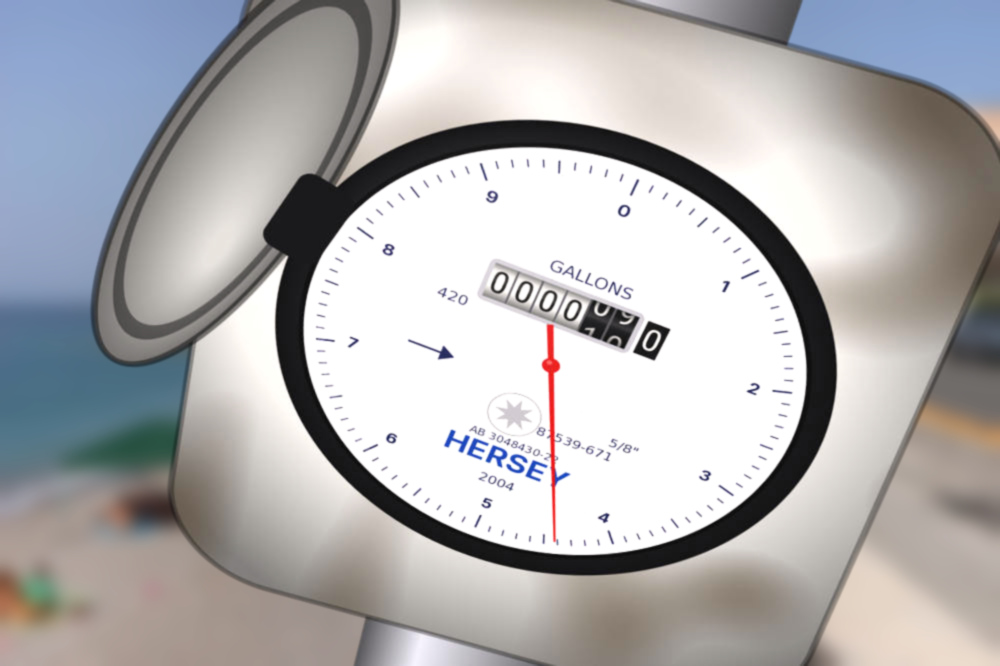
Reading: 94.4,gal
